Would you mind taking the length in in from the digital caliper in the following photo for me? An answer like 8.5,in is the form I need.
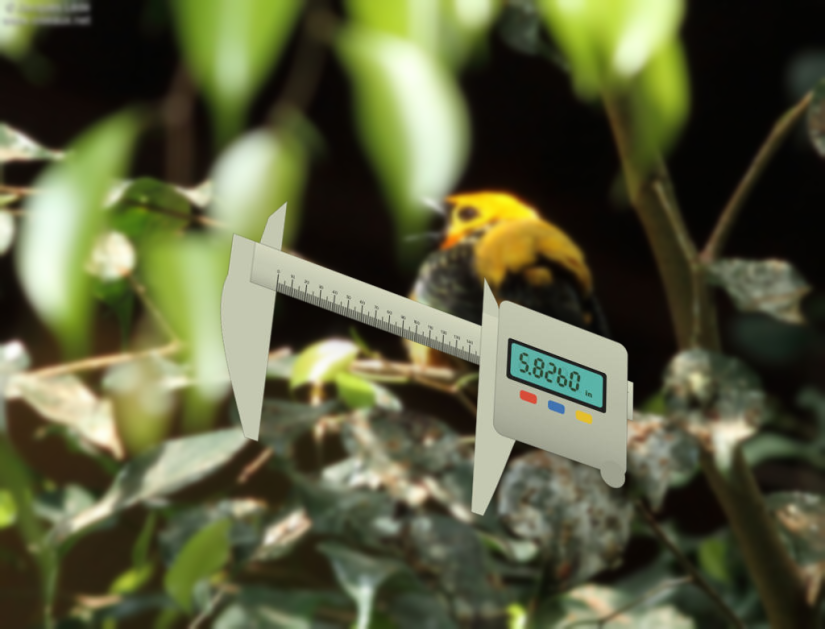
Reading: 5.8260,in
